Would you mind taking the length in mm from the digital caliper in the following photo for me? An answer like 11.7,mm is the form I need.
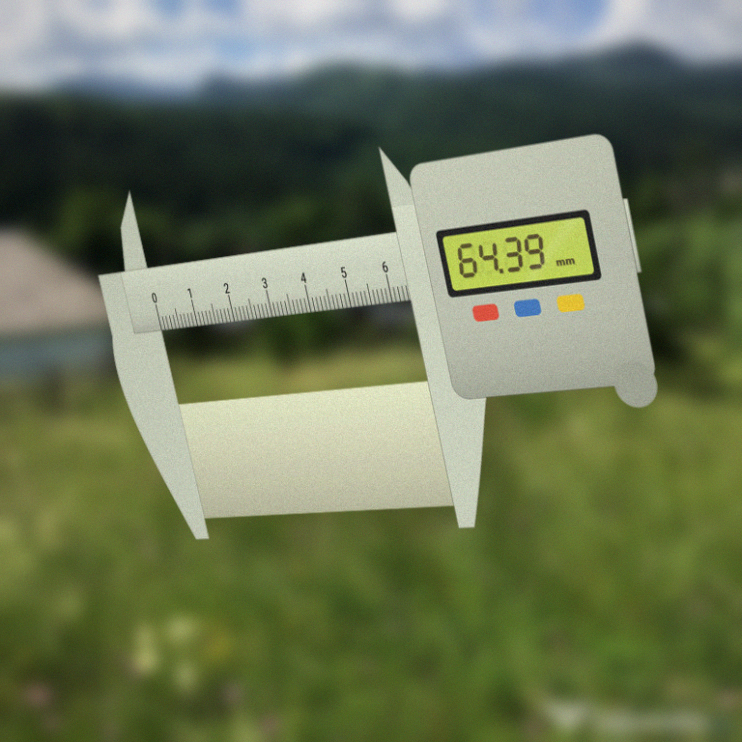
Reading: 64.39,mm
